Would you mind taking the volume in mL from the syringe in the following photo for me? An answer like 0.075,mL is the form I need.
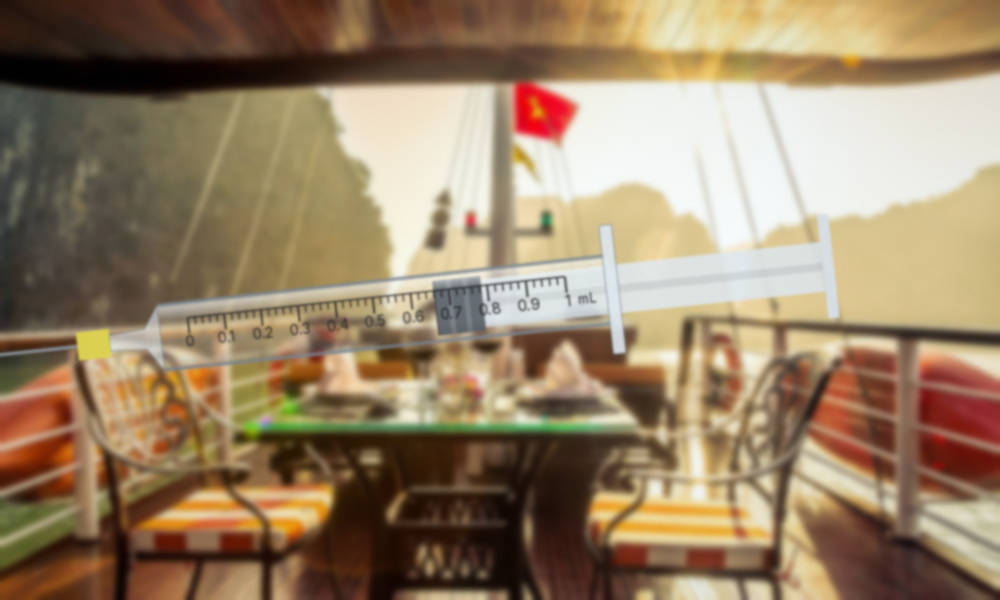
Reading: 0.66,mL
